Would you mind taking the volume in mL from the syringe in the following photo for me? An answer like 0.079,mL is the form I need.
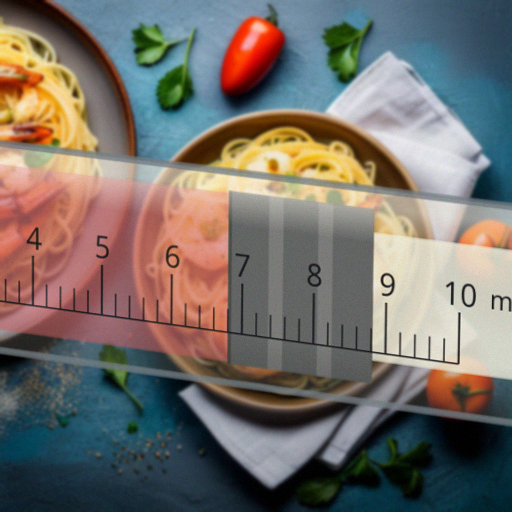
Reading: 6.8,mL
